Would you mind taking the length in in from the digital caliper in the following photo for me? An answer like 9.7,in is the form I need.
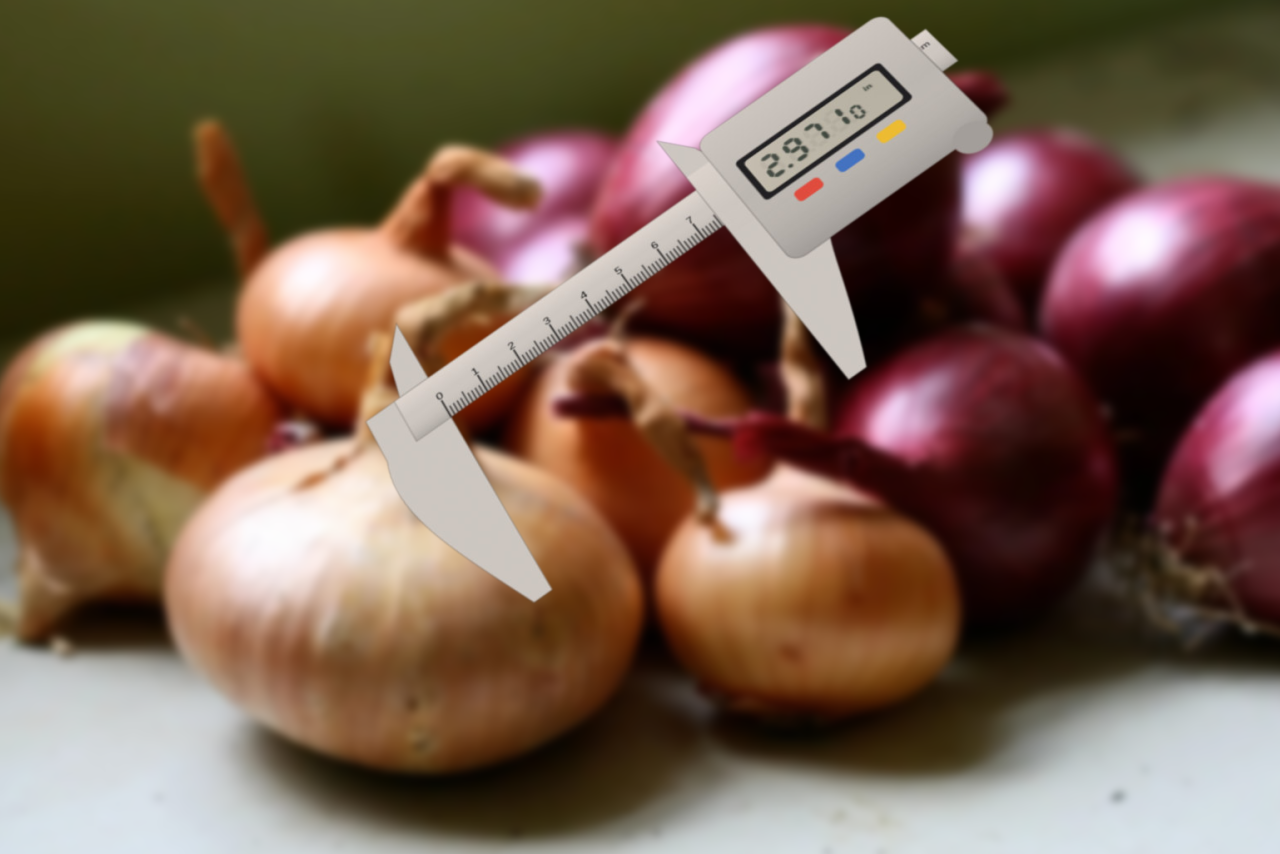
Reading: 2.9710,in
